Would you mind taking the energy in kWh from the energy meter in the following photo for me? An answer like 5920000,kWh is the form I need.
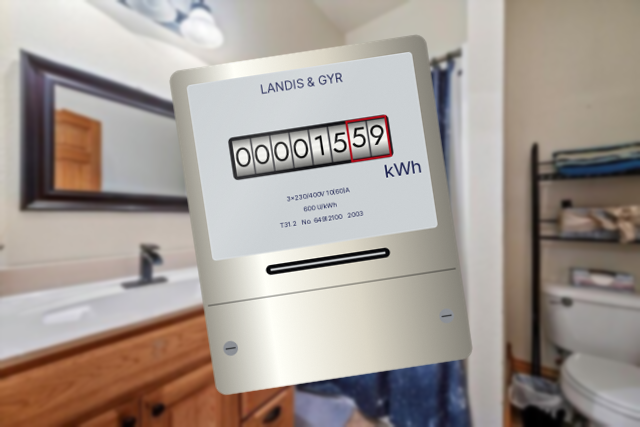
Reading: 15.59,kWh
